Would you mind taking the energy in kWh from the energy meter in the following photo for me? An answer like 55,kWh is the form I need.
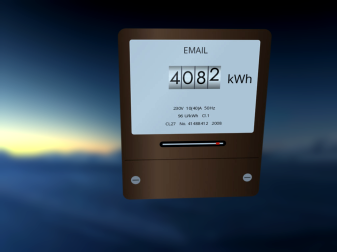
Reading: 4082,kWh
